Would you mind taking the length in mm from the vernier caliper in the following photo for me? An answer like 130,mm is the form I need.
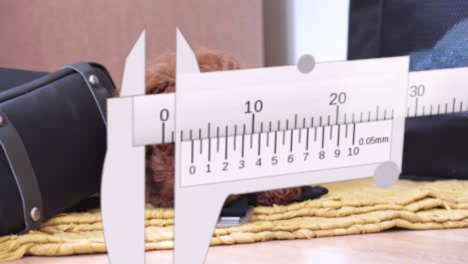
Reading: 3.2,mm
